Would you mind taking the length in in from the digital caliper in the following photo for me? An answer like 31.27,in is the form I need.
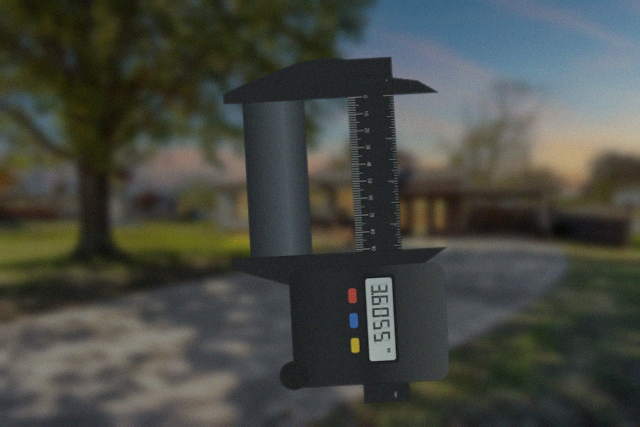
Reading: 3.6055,in
